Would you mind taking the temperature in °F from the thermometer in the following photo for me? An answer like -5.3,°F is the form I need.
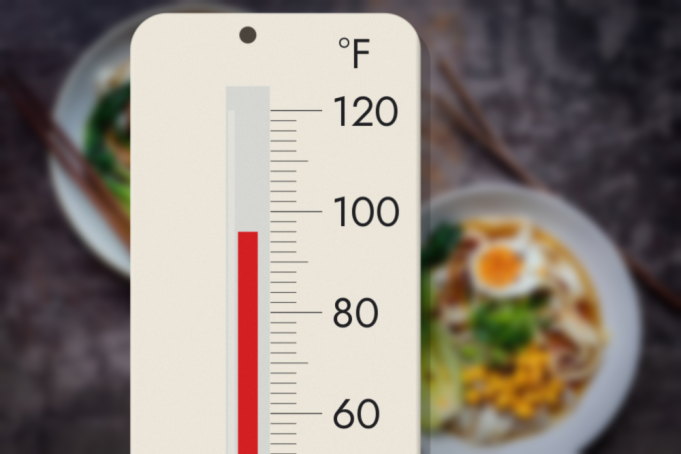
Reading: 96,°F
